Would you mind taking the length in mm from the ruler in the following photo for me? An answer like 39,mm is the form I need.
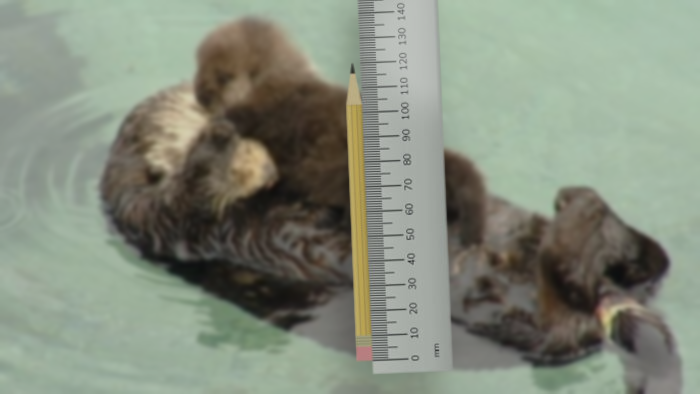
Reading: 120,mm
